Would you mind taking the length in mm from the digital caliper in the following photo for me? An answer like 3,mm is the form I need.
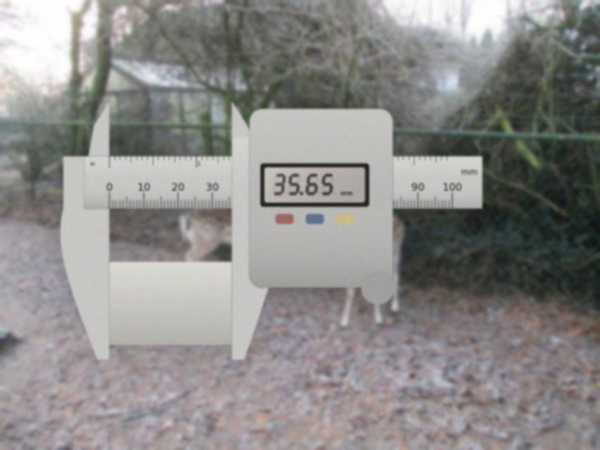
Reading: 35.65,mm
